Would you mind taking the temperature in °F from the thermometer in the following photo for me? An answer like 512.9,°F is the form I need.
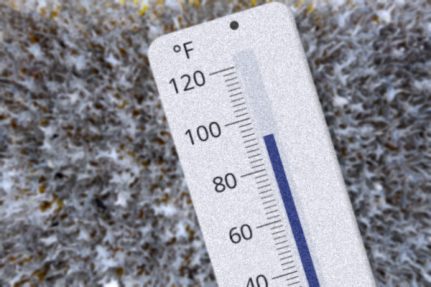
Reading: 92,°F
